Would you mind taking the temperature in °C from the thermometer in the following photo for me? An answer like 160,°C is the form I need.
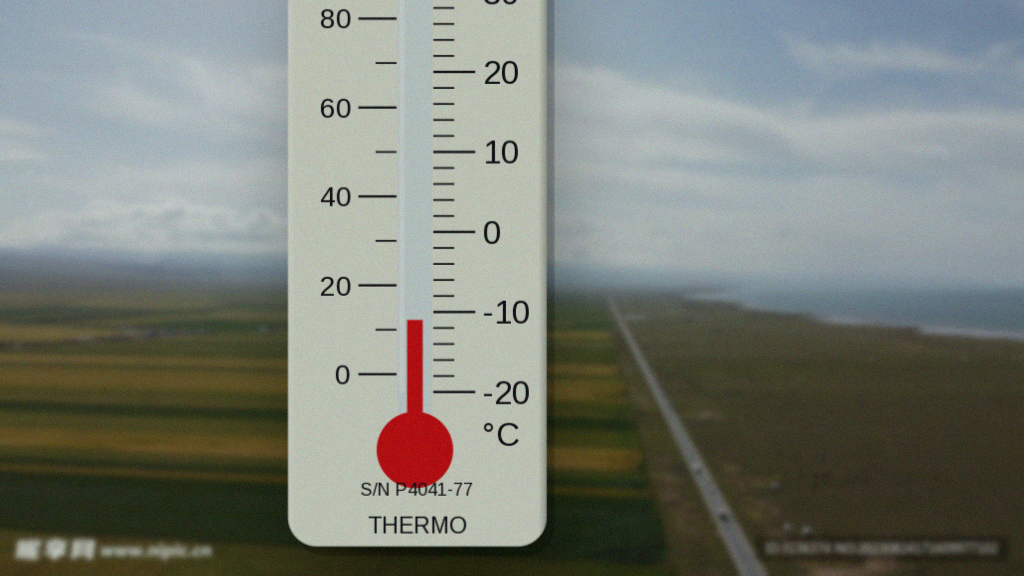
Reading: -11,°C
